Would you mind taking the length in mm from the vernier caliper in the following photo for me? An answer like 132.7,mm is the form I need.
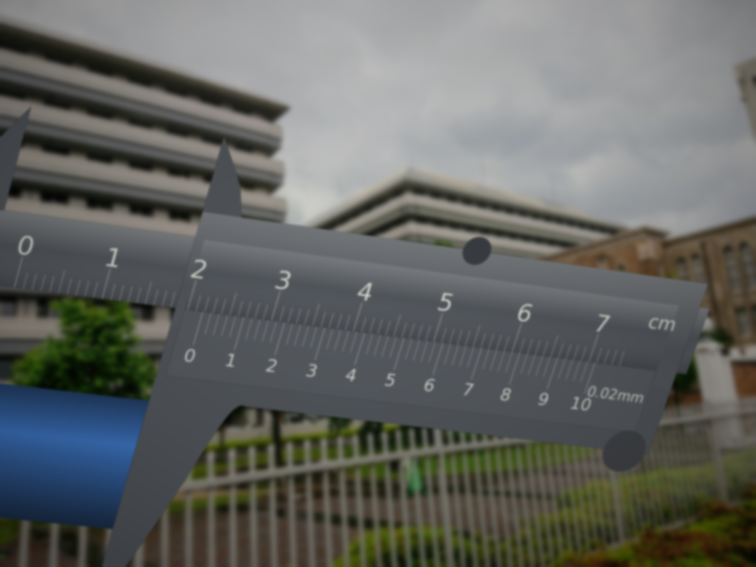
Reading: 21.8,mm
